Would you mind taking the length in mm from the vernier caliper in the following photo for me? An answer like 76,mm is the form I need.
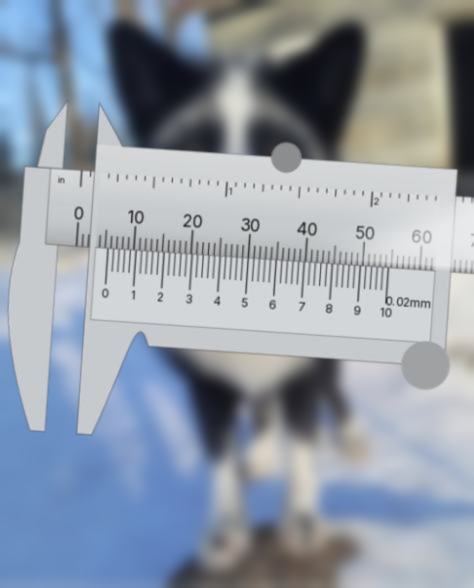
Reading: 5.5,mm
